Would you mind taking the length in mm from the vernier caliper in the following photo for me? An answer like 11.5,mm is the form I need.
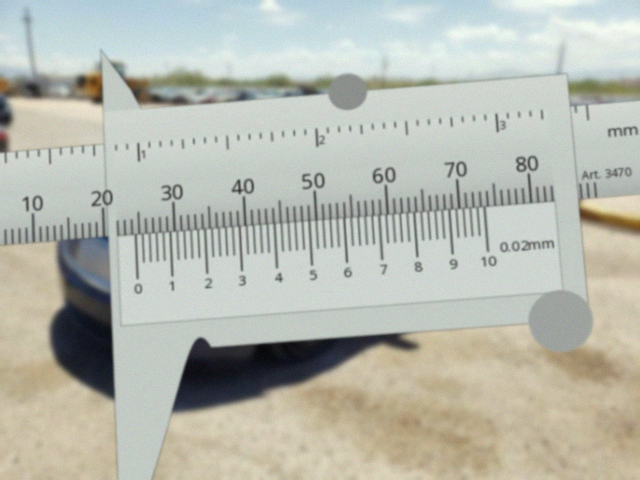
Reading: 24.5,mm
